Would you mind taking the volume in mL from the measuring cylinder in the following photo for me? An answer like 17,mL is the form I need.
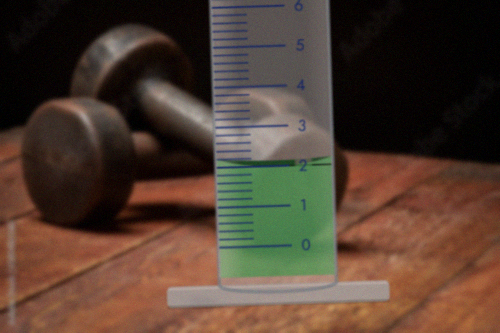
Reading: 2,mL
